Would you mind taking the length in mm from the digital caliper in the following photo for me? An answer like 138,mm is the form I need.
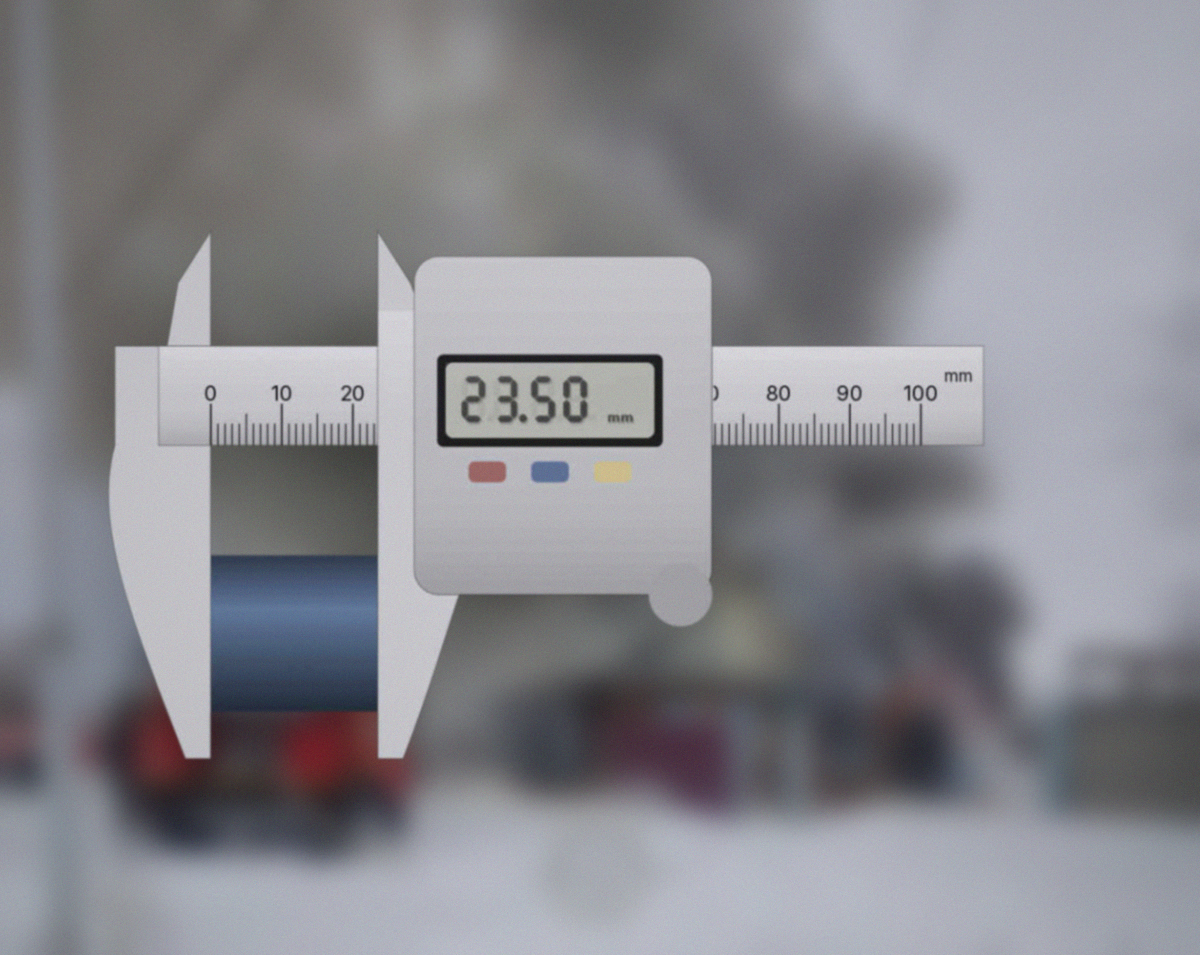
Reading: 23.50,mm
